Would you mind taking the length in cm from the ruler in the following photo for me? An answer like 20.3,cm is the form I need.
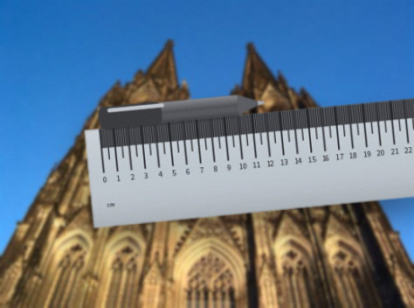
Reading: 12,cm
